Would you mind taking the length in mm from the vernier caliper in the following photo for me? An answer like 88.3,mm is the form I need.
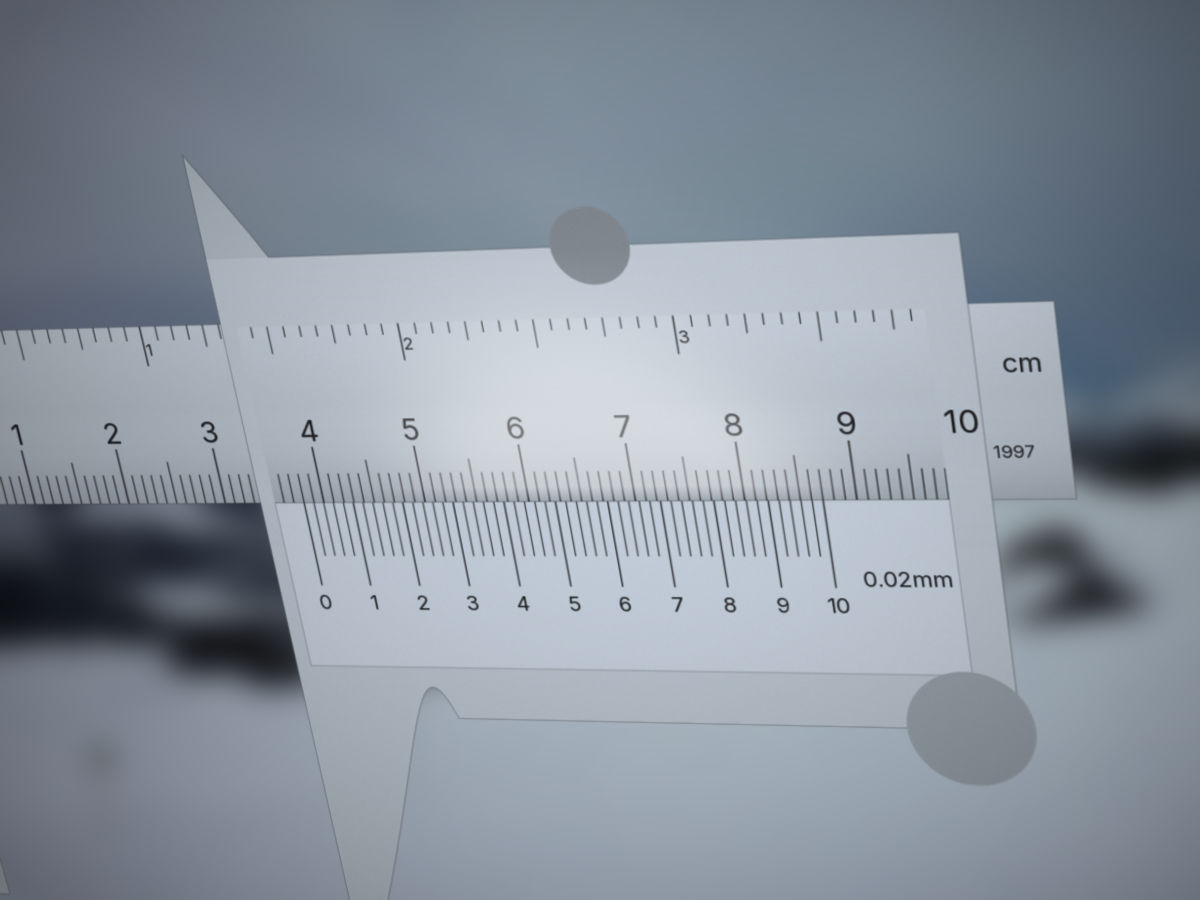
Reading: 38.0,mm
